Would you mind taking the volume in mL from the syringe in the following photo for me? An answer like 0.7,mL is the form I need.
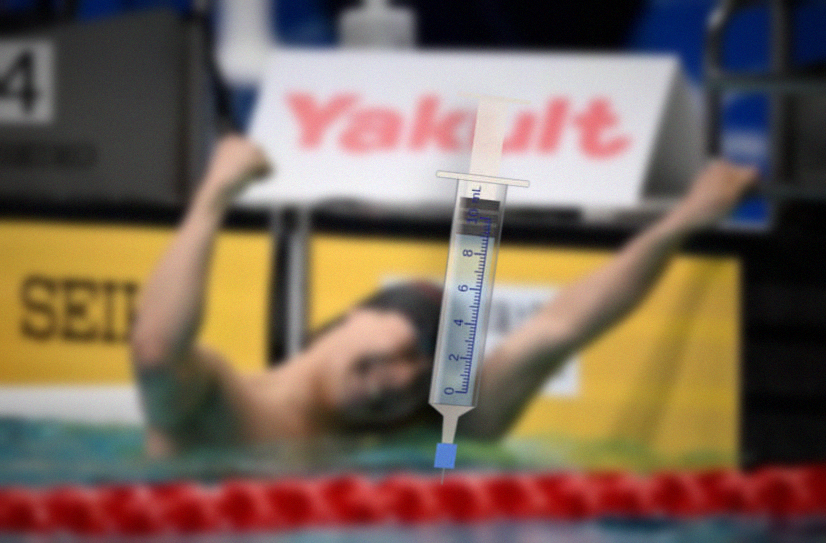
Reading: 9,mL
